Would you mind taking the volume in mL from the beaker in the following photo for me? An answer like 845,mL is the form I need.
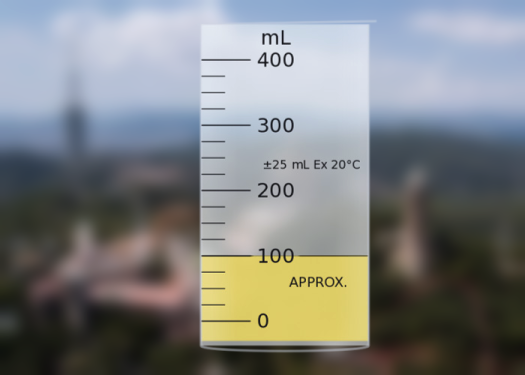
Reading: 100,mL
